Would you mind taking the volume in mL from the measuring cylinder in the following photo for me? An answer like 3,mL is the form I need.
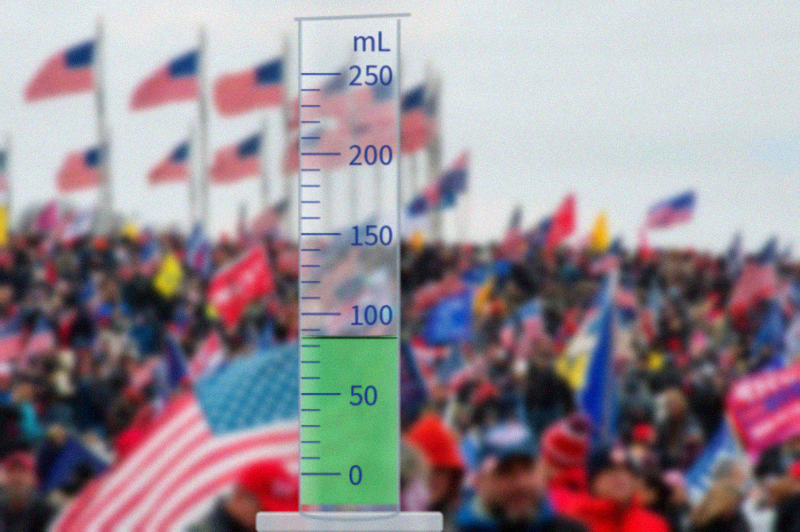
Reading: 85,mL
